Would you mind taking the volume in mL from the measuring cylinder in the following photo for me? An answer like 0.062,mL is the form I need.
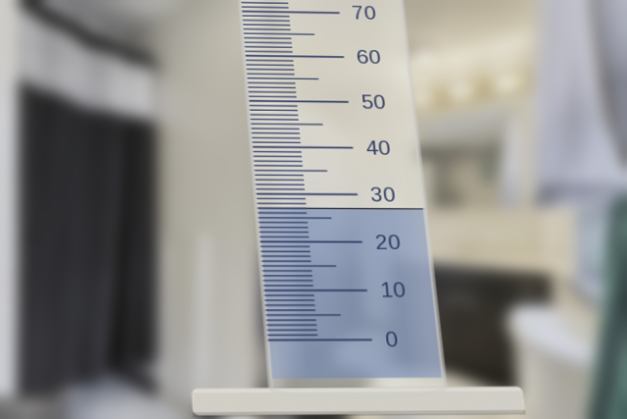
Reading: 27,mL
